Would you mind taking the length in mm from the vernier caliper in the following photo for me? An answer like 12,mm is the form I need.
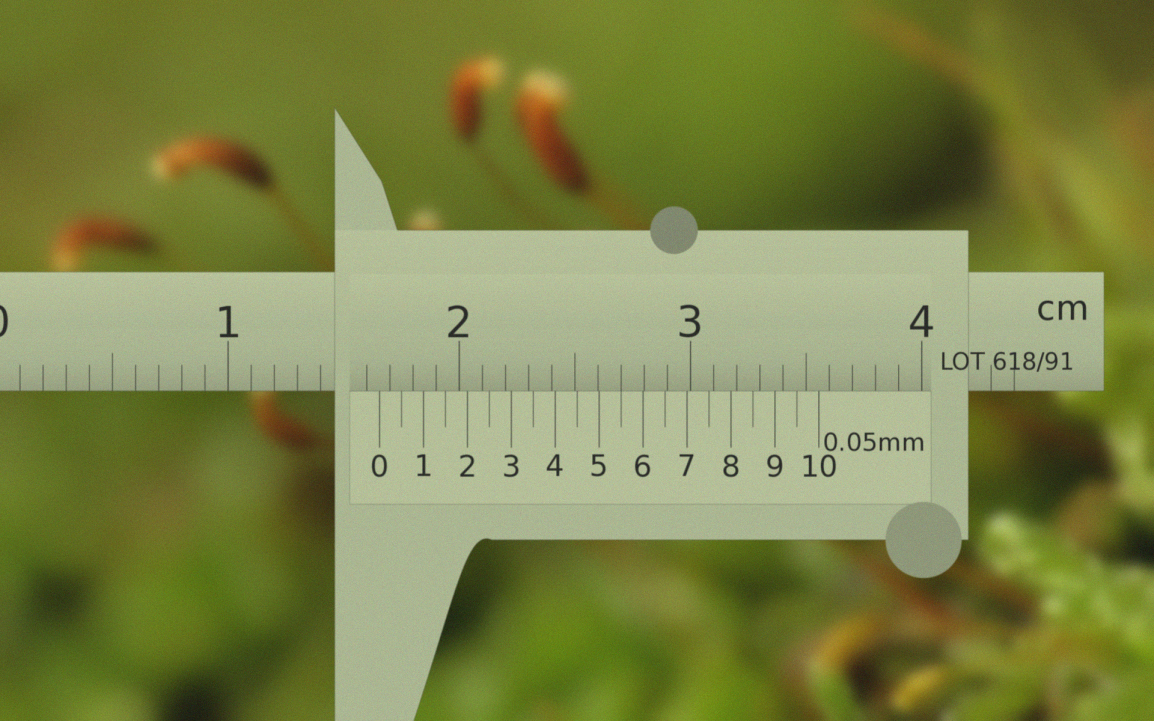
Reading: 16.55,mm
